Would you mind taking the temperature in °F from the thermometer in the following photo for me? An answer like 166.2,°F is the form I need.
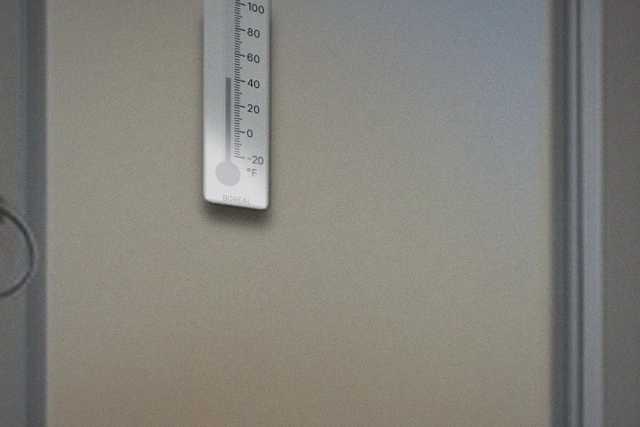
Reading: 40,°F
